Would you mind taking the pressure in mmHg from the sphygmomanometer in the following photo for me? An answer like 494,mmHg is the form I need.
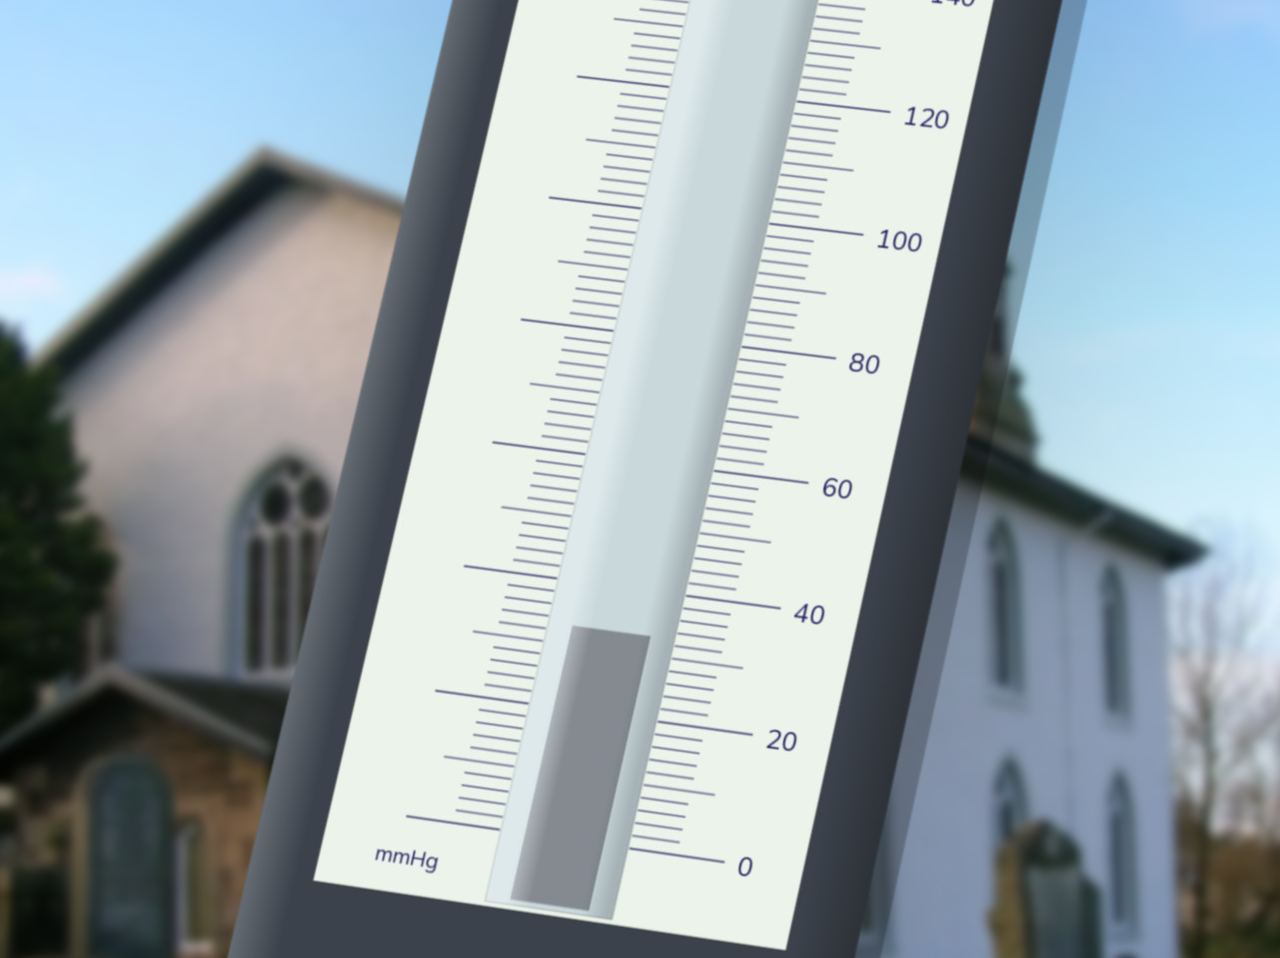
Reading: 33,mmHg
